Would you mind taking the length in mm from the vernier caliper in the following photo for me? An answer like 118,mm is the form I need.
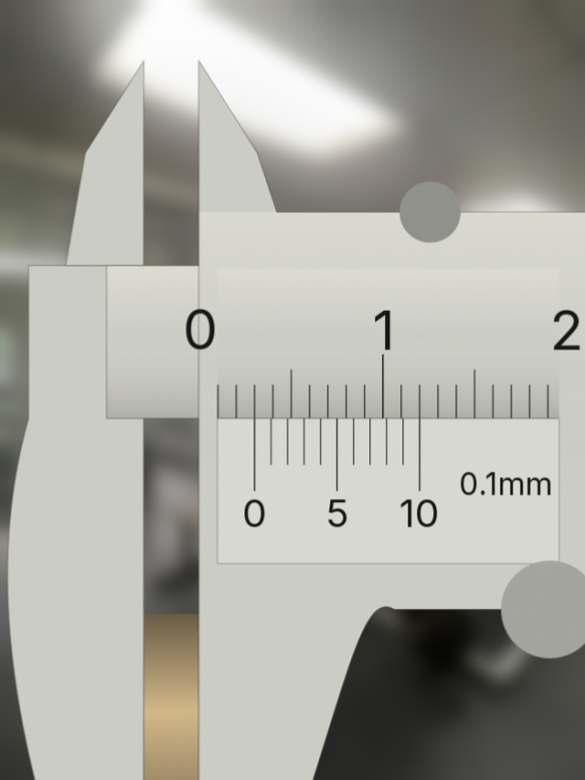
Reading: 3.0,mm
